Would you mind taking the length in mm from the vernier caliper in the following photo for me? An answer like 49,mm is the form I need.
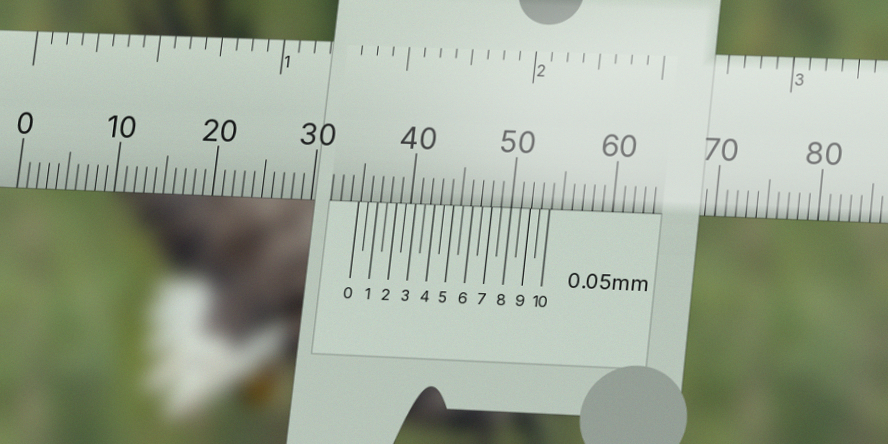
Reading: 34.8,mm
